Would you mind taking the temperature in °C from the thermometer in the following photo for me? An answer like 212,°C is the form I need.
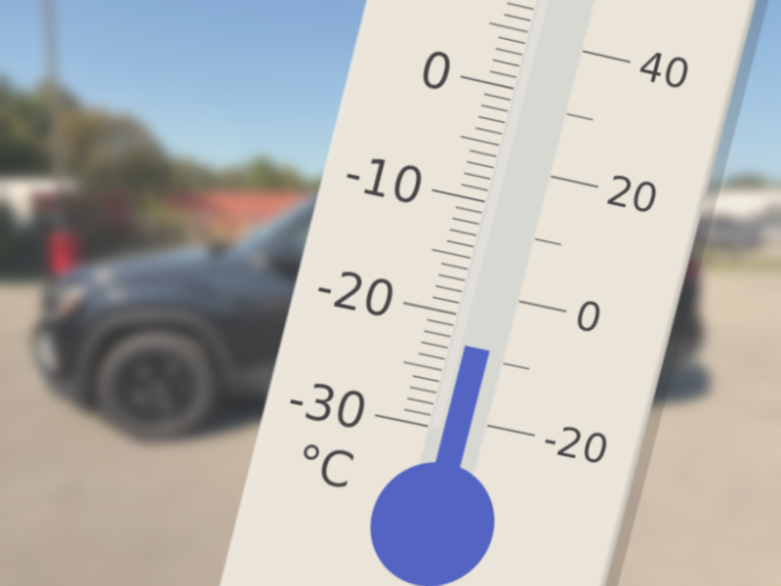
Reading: -22.5,°C
